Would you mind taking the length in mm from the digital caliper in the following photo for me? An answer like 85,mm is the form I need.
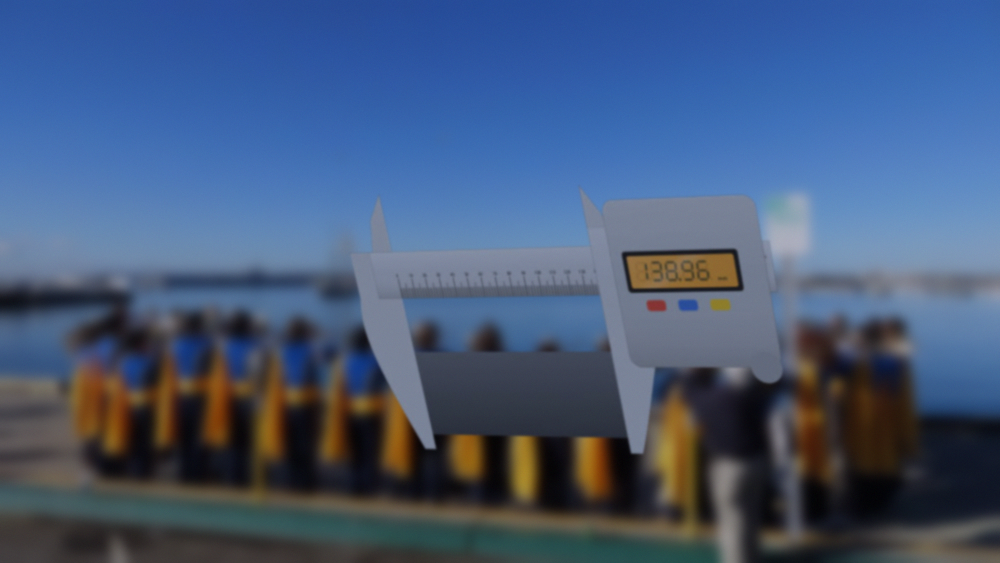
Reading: 138.96,mm
